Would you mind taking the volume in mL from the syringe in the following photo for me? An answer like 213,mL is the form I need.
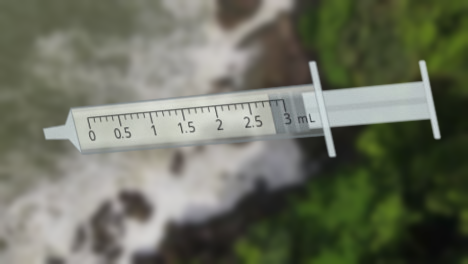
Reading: 2.8,mL
